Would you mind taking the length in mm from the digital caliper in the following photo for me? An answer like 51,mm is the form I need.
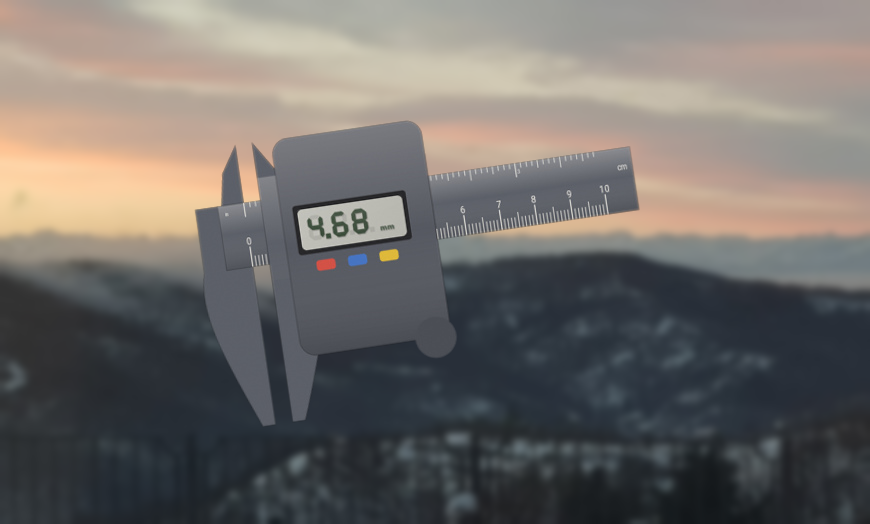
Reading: 4.68,mm
